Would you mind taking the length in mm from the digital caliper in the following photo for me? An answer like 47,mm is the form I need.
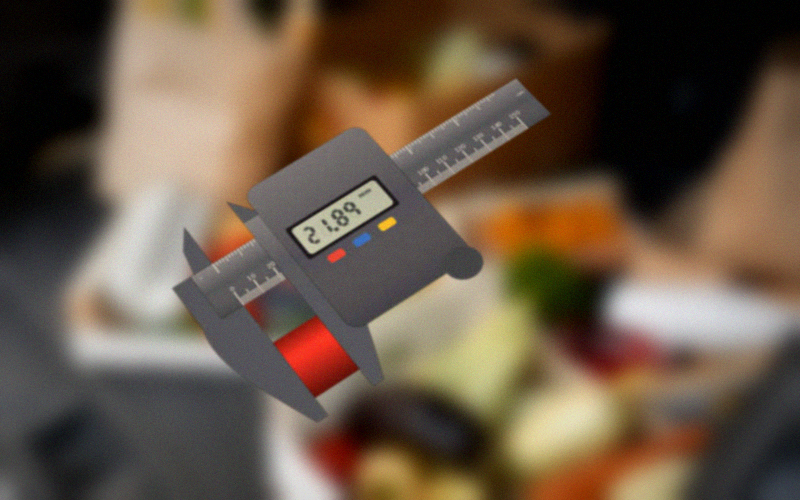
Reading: 21.89,mm
